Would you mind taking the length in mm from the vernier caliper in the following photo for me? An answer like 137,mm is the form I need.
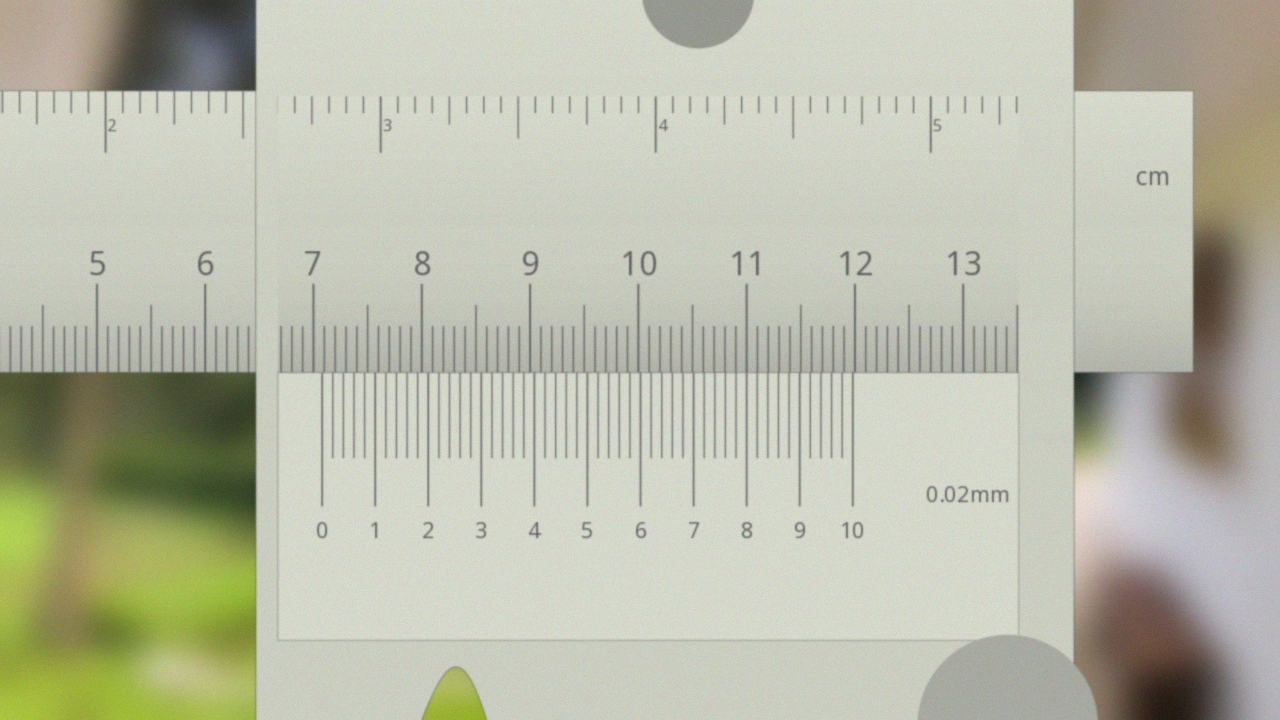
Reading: 70.8,mm
